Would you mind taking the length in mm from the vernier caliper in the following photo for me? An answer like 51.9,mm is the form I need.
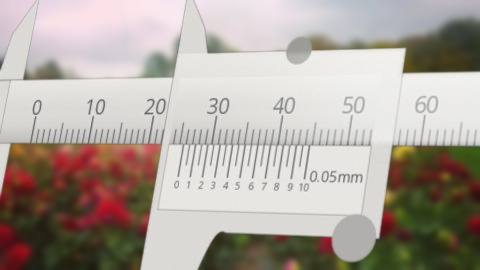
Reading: 25.6,mm
